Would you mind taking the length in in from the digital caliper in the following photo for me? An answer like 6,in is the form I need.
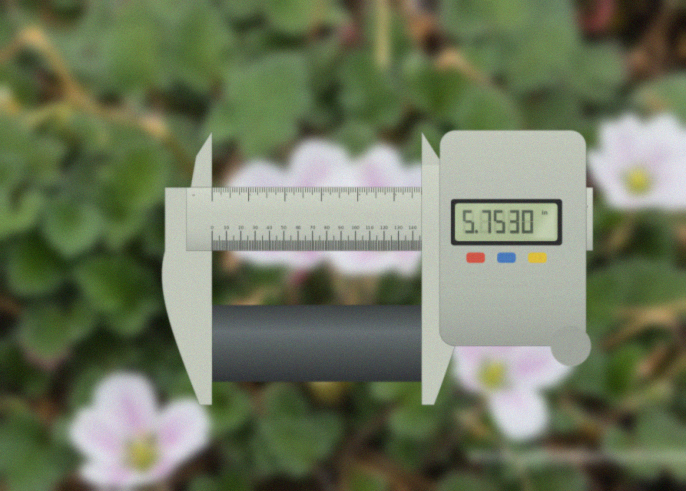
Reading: 5.7530,in
